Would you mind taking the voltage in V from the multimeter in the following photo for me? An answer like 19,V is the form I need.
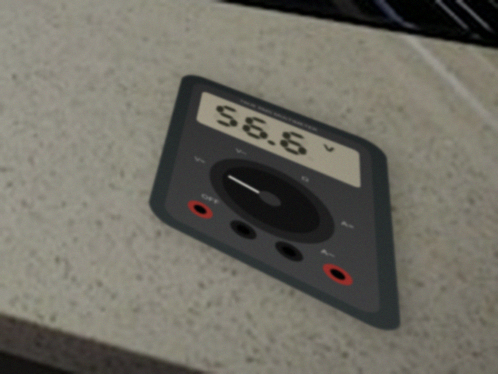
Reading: 56.6,V
